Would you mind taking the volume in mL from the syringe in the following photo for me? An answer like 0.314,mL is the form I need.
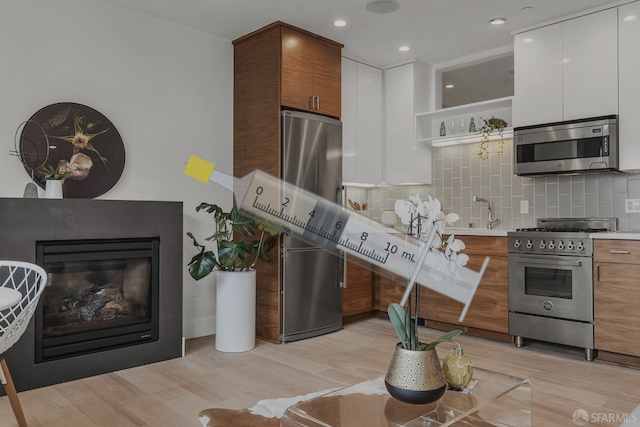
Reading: 4,mL
